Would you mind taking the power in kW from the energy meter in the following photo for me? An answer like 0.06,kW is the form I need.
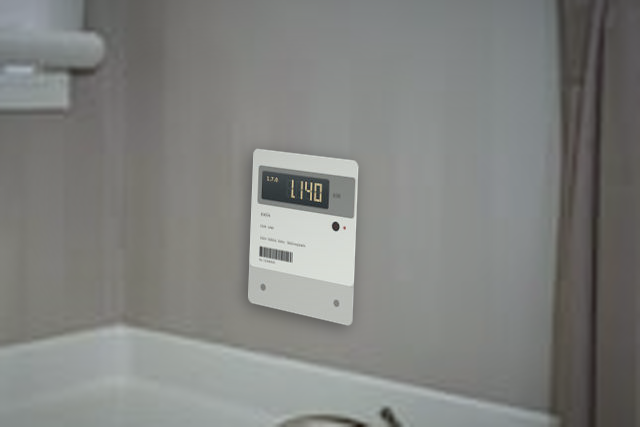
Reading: 1.140,kW
